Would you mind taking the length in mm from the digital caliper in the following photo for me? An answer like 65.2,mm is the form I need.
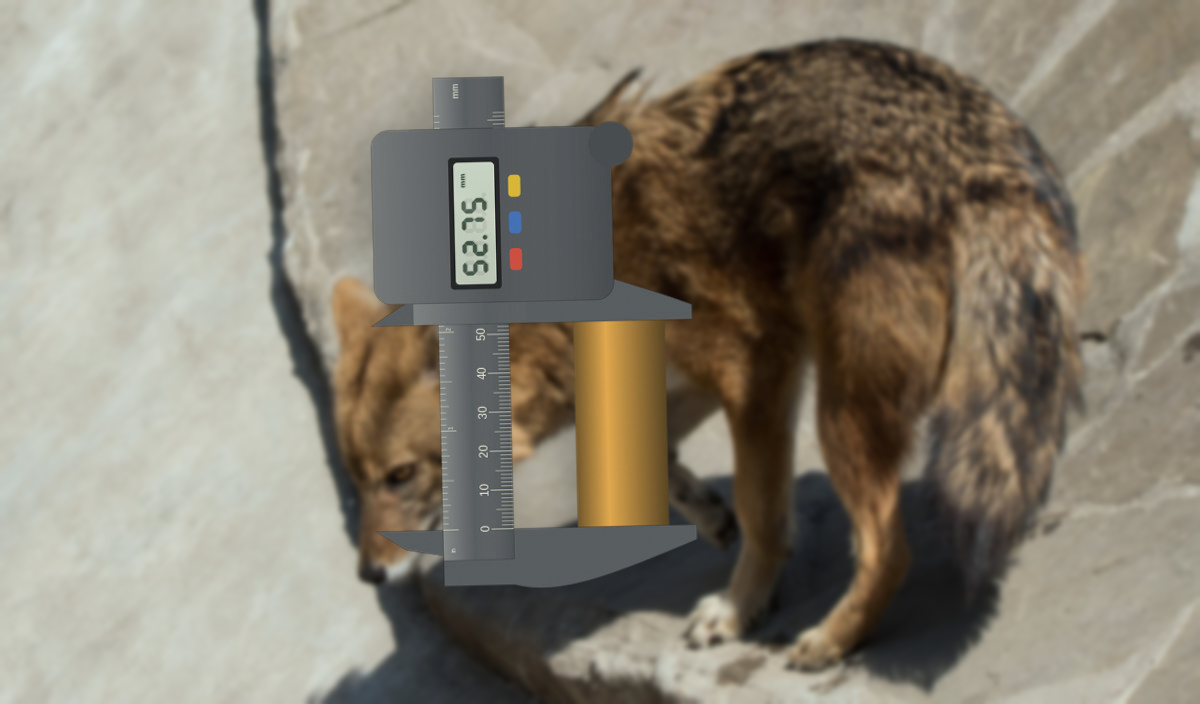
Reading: 52.75,mm
